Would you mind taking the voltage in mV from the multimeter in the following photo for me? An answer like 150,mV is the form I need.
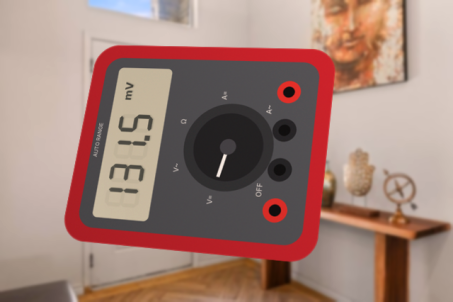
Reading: 131.5,mV
